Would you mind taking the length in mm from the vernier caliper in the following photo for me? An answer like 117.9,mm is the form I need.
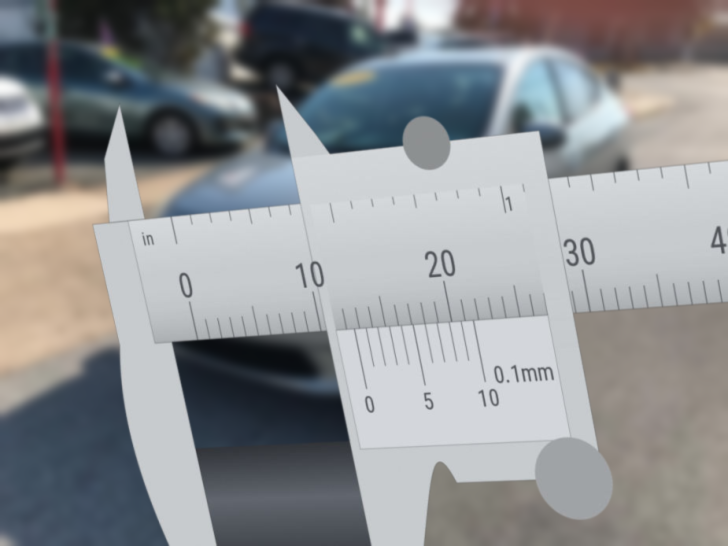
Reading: 12.6,mm
